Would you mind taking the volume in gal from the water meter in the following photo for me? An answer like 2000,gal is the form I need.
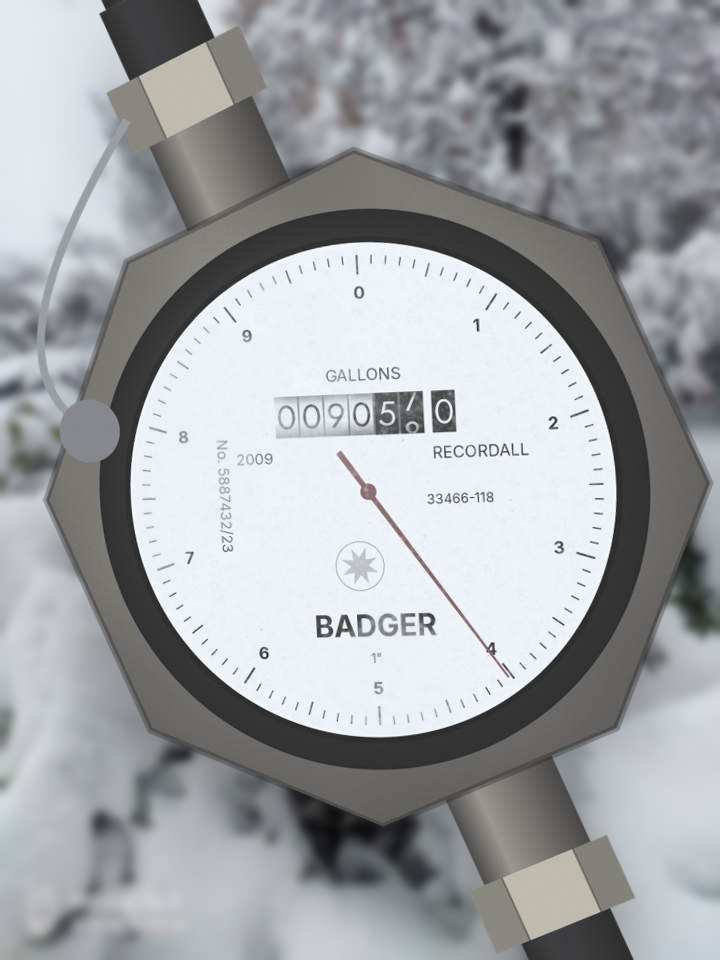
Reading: 90574.0,gal
